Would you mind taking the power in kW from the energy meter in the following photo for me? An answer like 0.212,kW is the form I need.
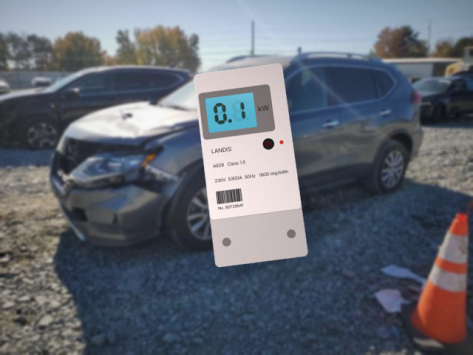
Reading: 0.1,kW
